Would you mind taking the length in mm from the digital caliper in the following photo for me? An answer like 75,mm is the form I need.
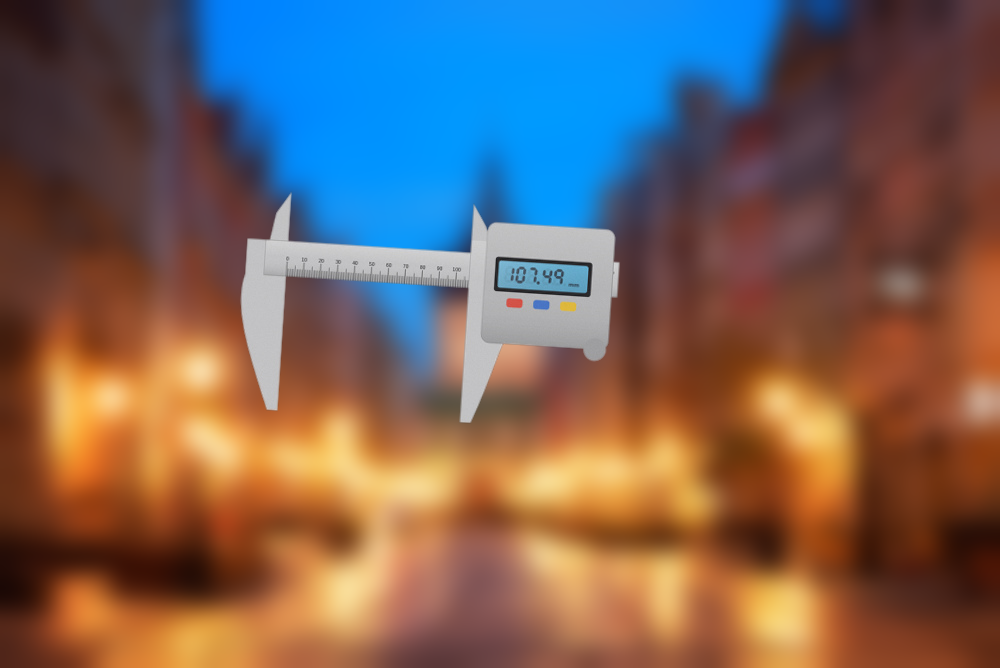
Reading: 107.49,mm
